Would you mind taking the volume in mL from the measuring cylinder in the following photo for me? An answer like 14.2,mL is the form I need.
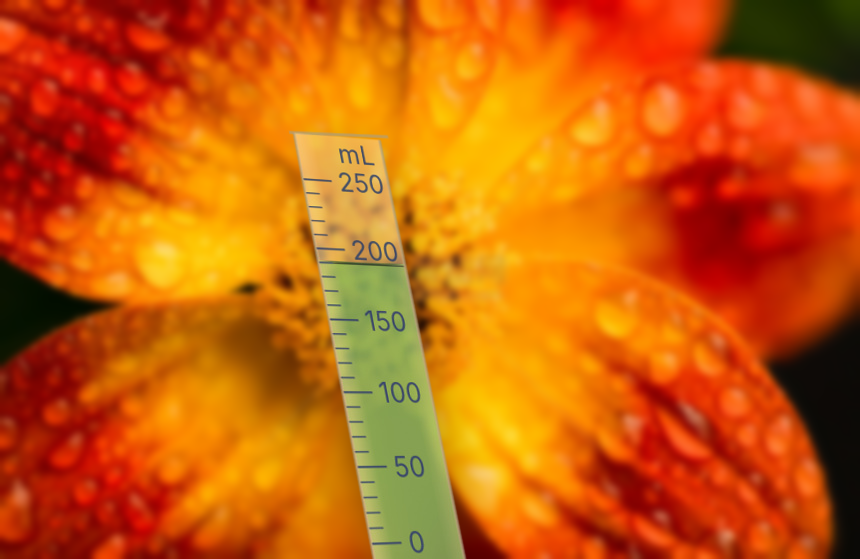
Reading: 190,mL
